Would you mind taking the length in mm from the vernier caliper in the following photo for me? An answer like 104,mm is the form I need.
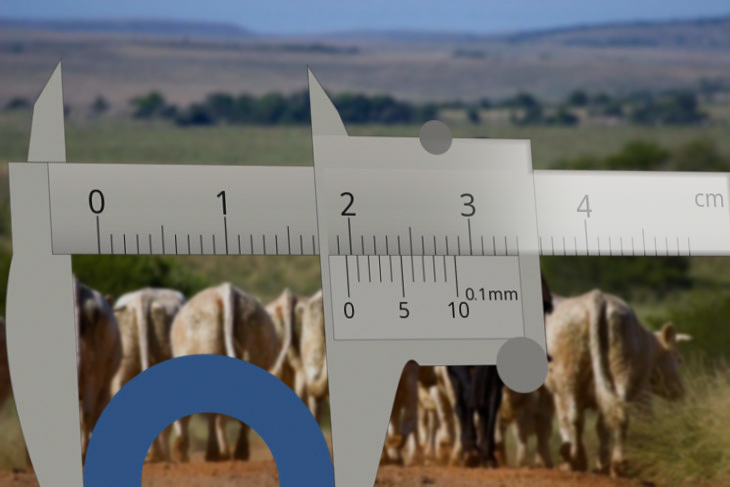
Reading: 19.6,mm
